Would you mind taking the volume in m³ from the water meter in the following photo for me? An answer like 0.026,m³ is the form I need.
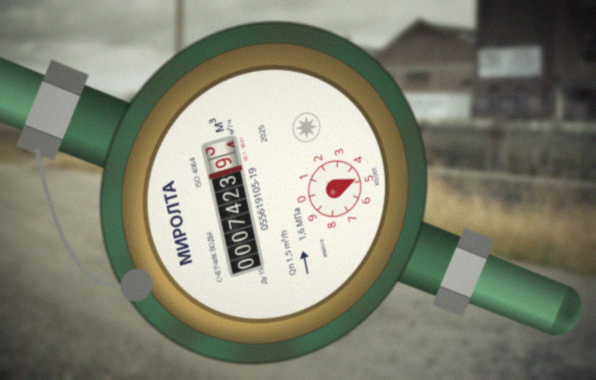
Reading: 7423.934,m³
